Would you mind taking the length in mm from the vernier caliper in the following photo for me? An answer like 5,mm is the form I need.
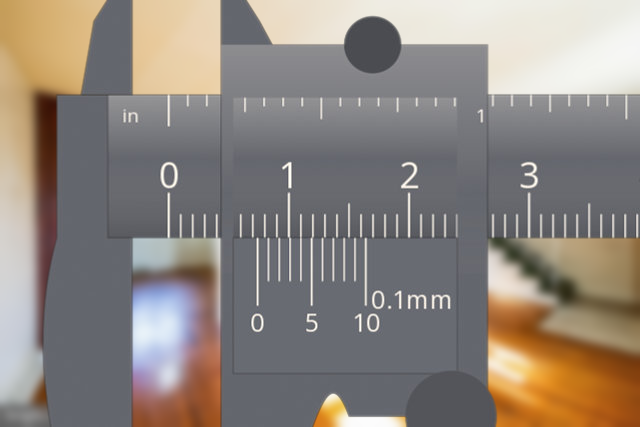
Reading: 7.4,mm
